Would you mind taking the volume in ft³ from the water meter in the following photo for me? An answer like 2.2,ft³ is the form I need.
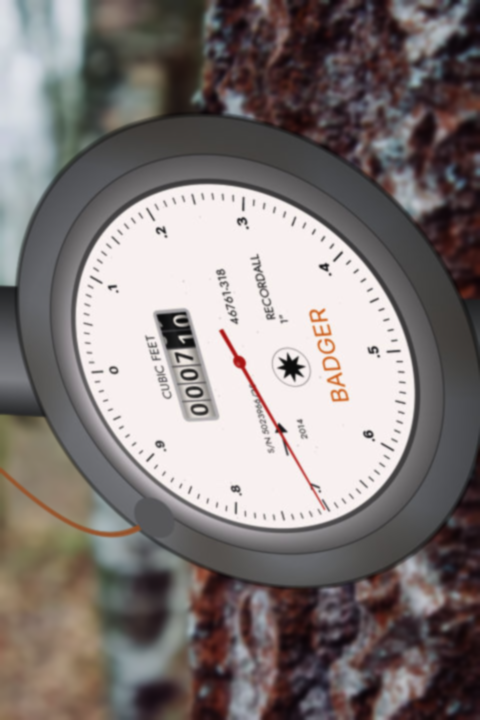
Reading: 709.70,ft³
